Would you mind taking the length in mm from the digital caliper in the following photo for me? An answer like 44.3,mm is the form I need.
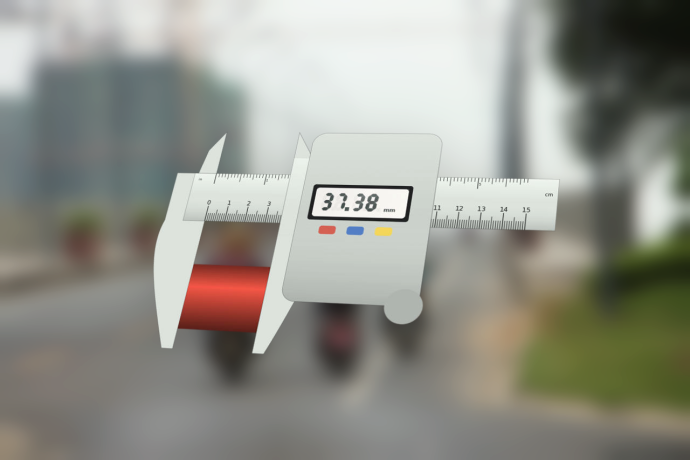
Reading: 37.38,mm
